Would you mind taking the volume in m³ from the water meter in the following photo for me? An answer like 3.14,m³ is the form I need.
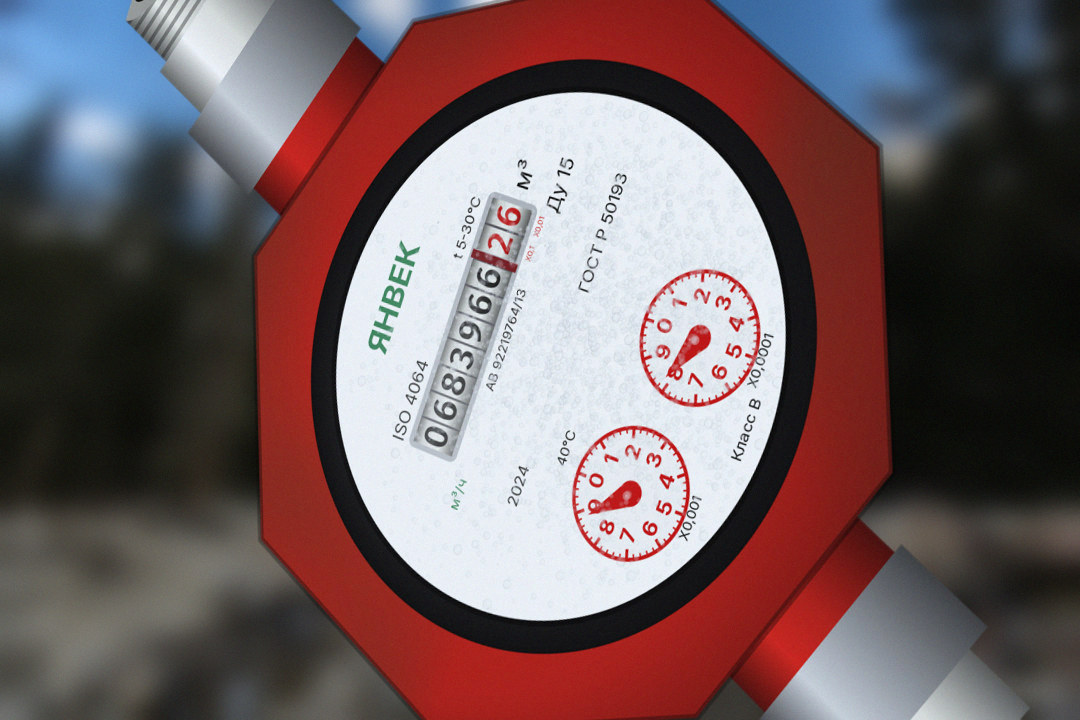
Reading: 683966.2688,m³
